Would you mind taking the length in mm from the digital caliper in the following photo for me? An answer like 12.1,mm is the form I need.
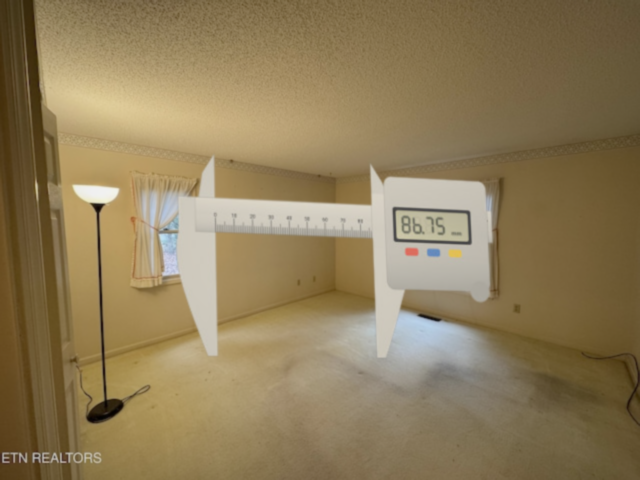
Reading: 86.75,mm
